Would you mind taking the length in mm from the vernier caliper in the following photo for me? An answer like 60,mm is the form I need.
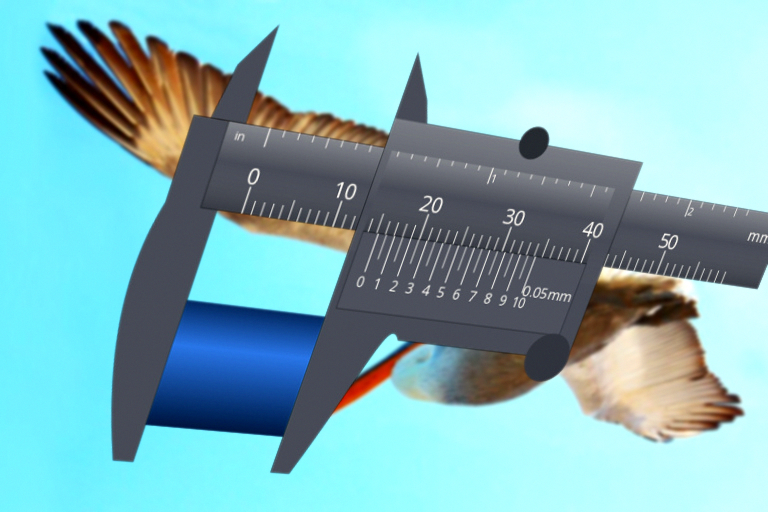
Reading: 15.2,mm
